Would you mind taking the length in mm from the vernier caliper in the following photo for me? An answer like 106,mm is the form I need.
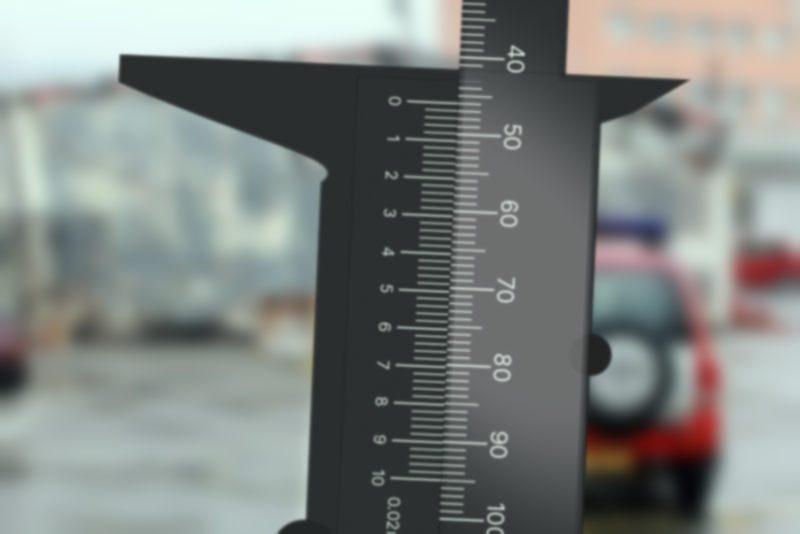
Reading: 46.0,mm
